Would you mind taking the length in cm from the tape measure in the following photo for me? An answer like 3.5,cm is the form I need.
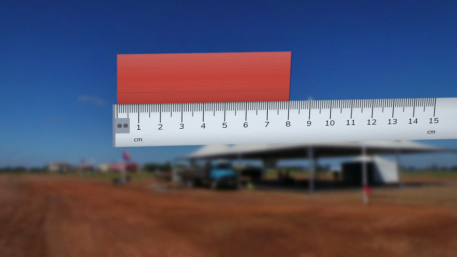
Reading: 8,cm
